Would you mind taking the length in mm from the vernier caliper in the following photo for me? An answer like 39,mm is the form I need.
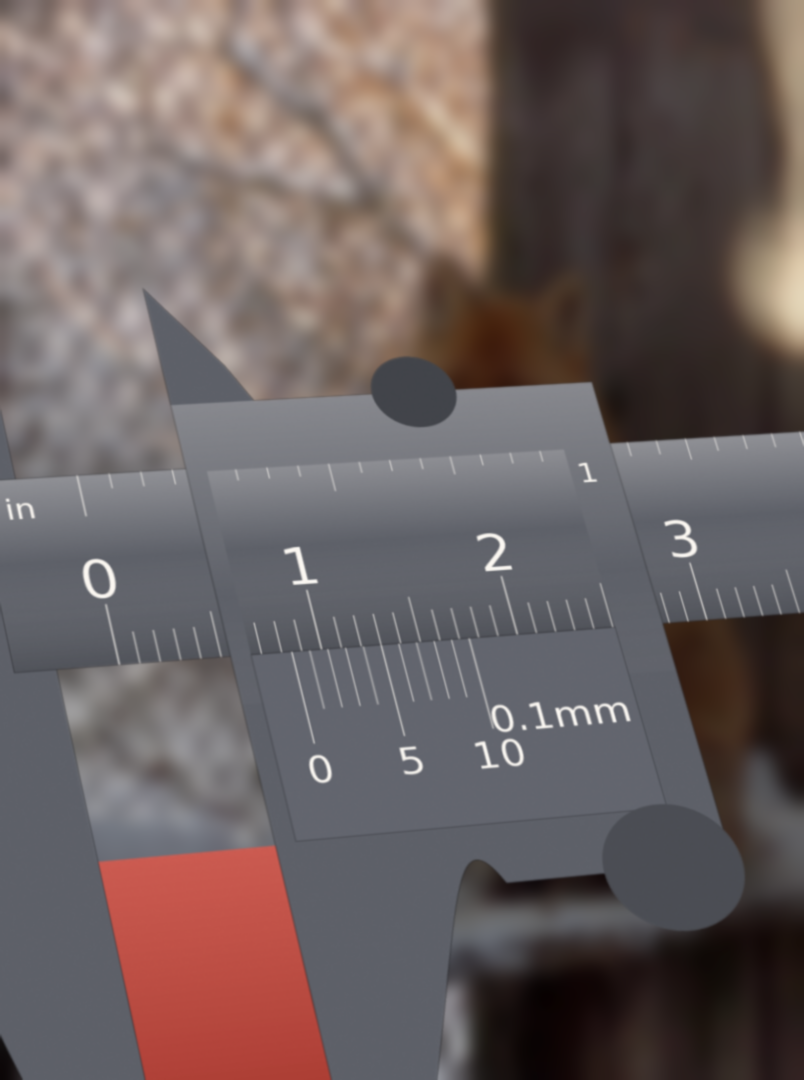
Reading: 8.5,mm
